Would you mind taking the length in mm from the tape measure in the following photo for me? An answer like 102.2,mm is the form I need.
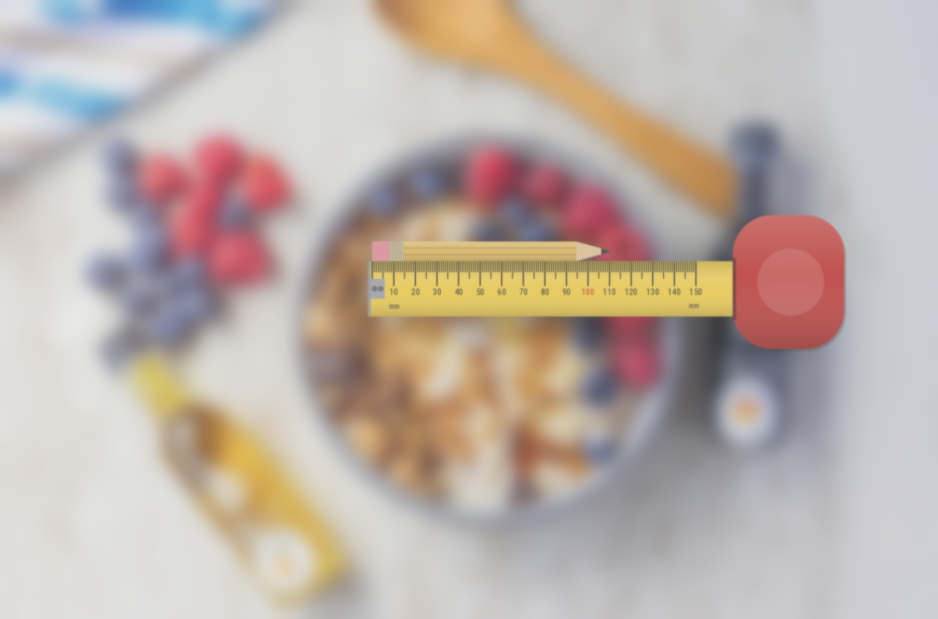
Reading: 110,mm
